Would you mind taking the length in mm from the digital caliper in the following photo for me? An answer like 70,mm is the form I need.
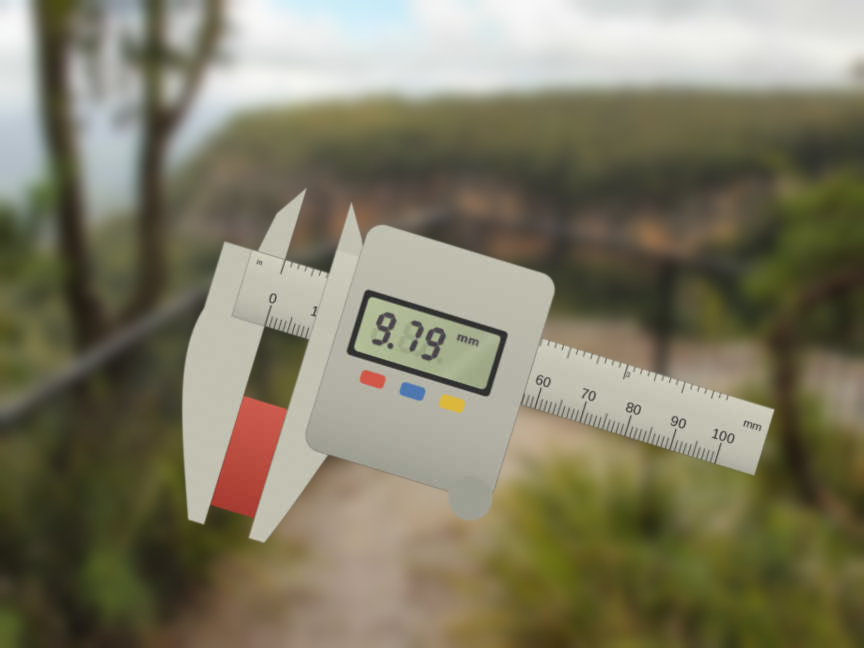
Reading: 9.79,mm
